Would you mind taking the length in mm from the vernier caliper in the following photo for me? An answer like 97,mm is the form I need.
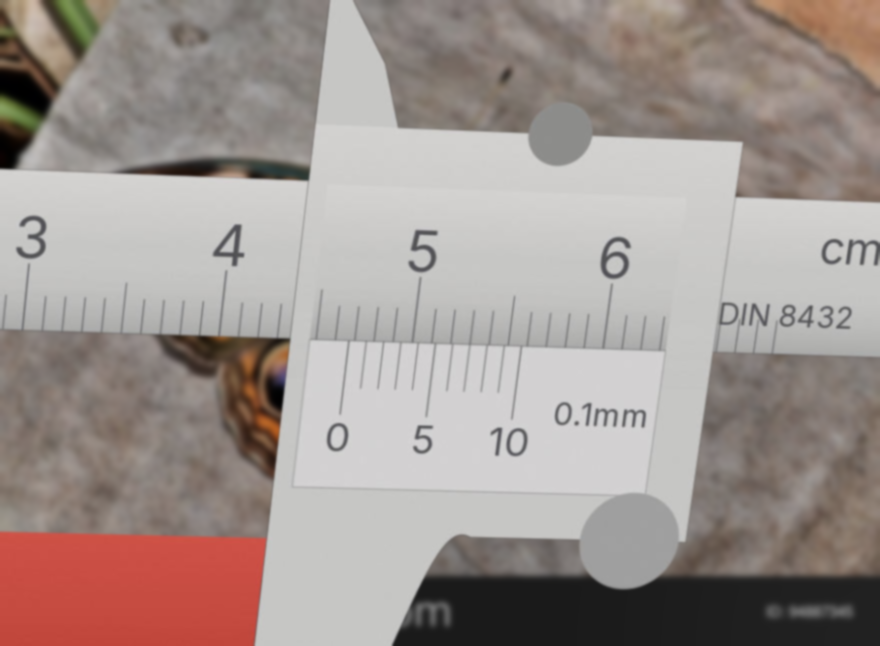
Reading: 46.7,mm
